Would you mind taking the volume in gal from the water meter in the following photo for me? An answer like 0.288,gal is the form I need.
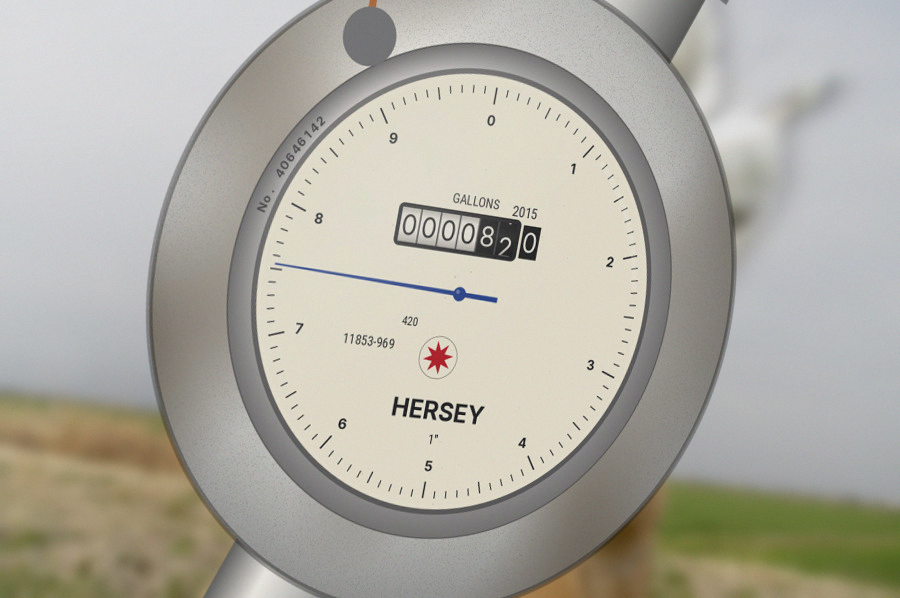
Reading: 817.5,gal
